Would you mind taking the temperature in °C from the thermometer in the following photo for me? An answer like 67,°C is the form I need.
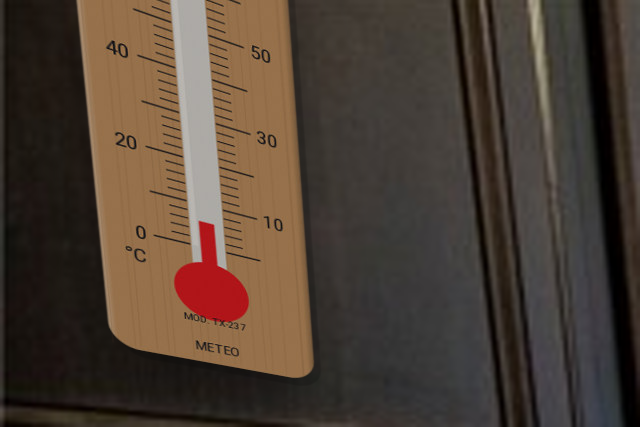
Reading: 6,°C
